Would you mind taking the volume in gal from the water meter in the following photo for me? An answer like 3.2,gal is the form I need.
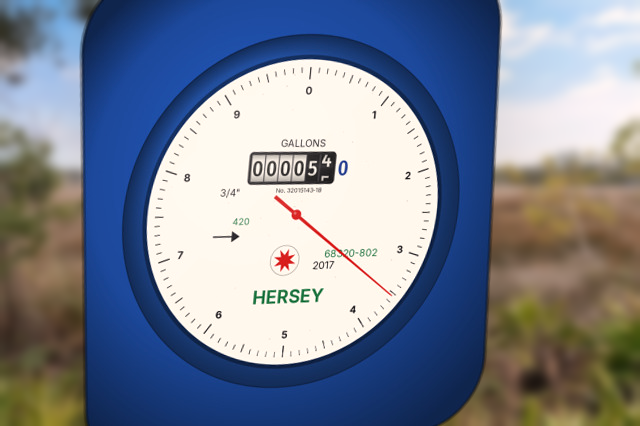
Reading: 543.5,gal
